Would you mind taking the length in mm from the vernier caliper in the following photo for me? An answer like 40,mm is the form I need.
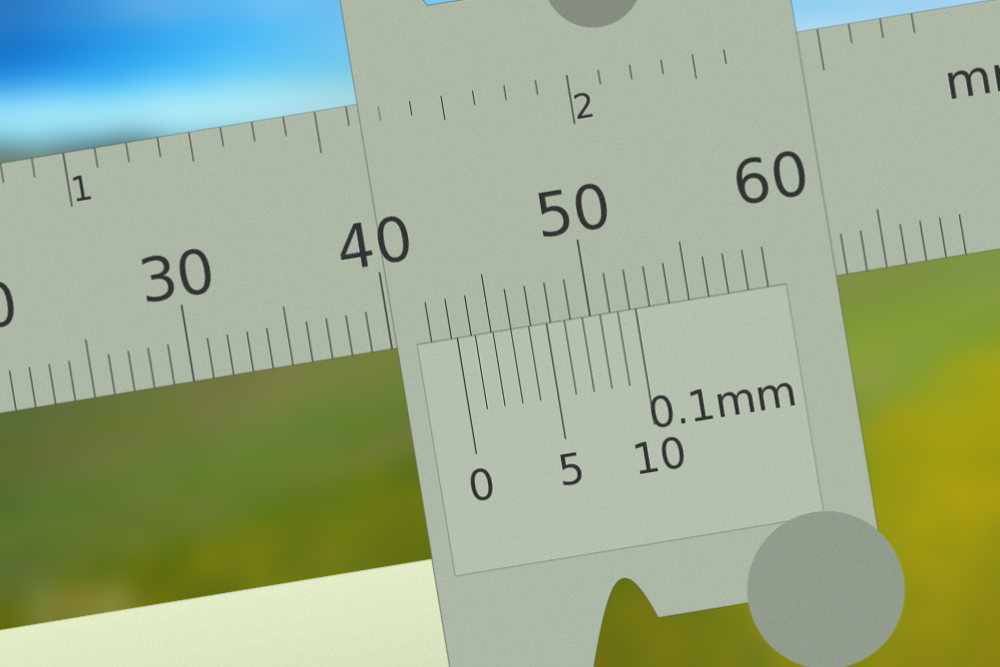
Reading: 43.3,mm
